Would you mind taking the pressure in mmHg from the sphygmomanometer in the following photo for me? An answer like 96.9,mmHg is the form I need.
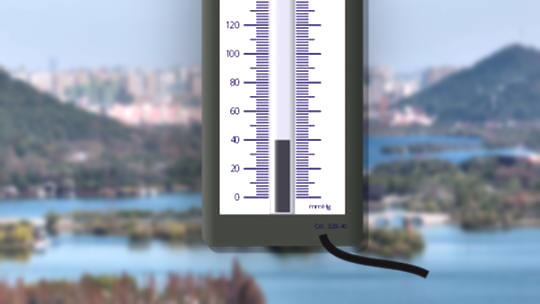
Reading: 40,mmHg
